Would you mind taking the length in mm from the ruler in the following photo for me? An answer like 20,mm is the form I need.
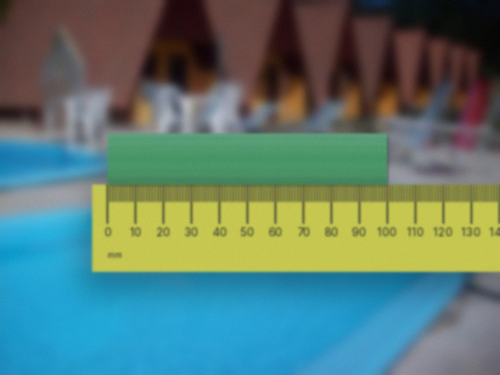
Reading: 100,mm
